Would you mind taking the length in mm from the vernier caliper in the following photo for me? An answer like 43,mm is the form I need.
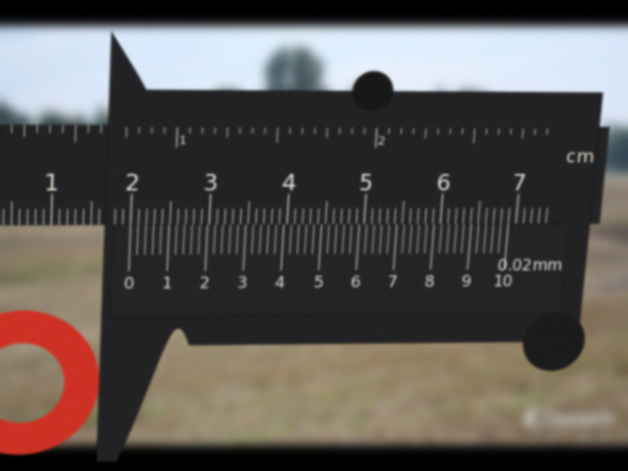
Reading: 20.0,mm
